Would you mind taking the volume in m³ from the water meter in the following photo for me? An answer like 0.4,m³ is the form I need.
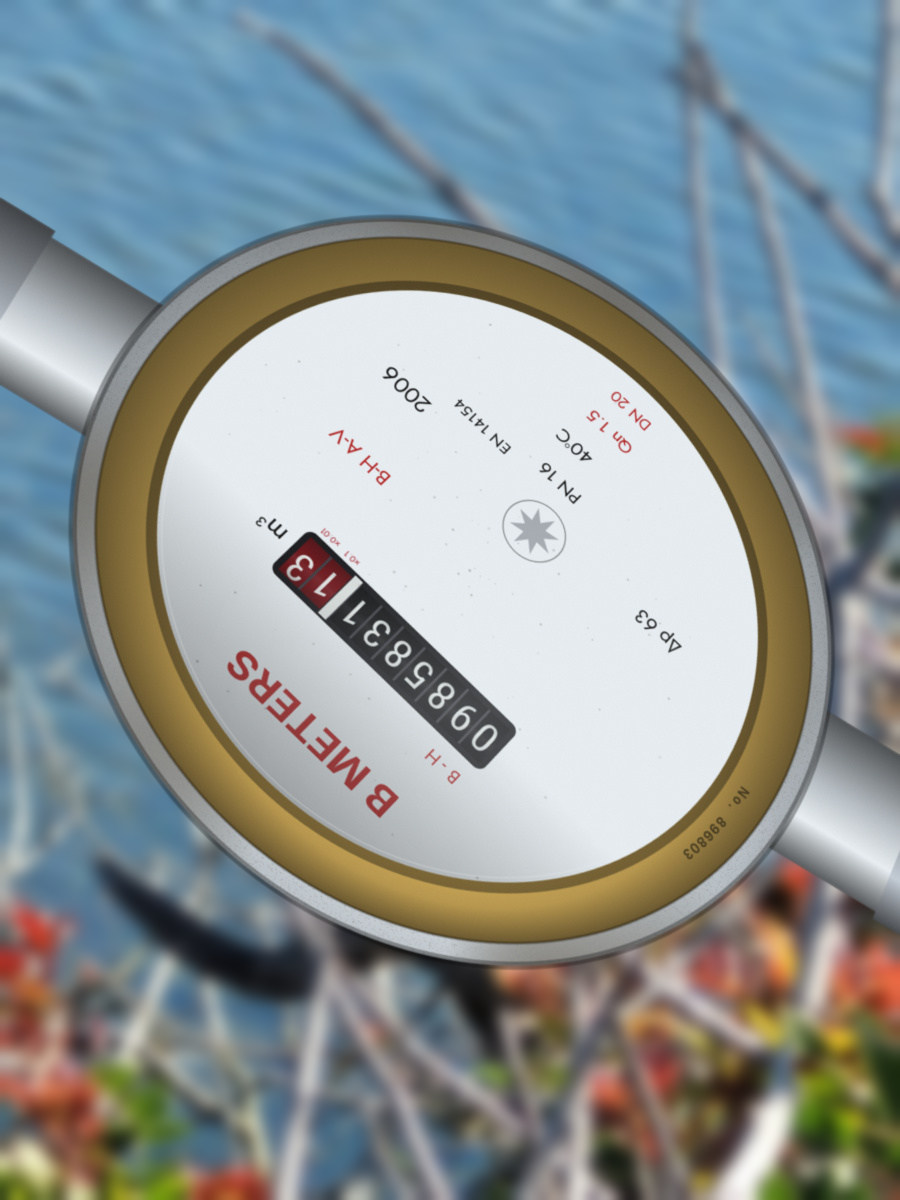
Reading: 985831.13,m³
